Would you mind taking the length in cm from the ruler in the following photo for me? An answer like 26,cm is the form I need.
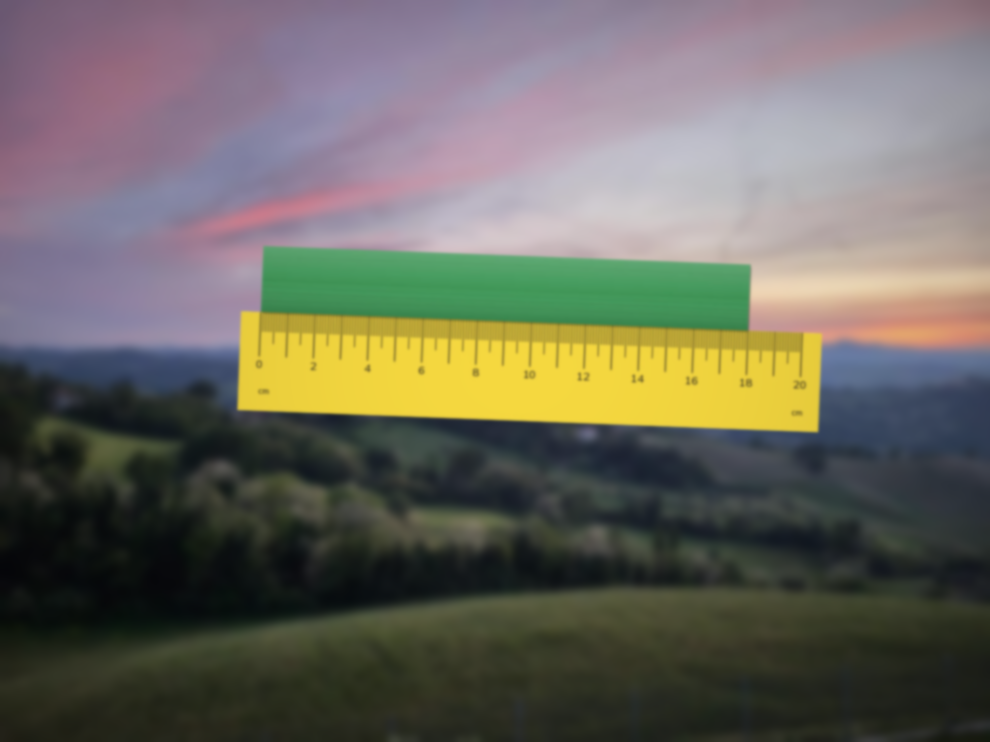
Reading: 18,cm
